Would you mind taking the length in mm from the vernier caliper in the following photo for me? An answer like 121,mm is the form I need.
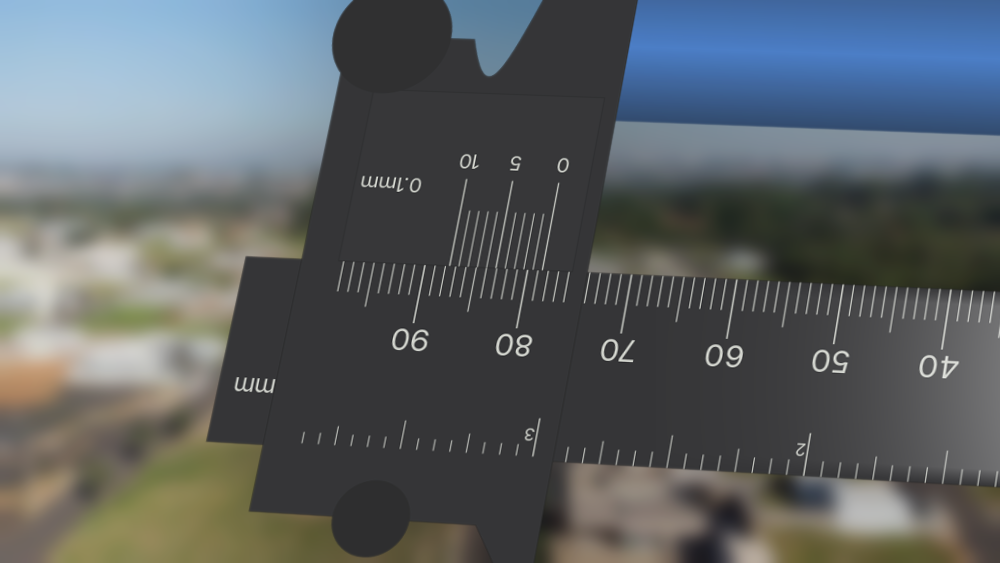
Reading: 78.6,mm
